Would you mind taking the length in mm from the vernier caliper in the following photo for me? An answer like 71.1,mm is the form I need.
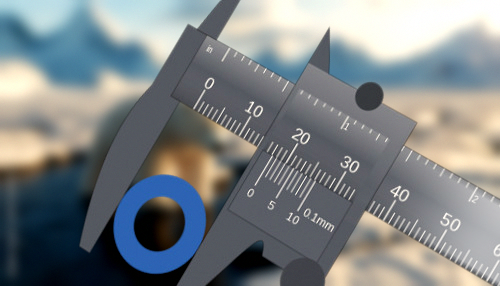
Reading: 17.2,mm
